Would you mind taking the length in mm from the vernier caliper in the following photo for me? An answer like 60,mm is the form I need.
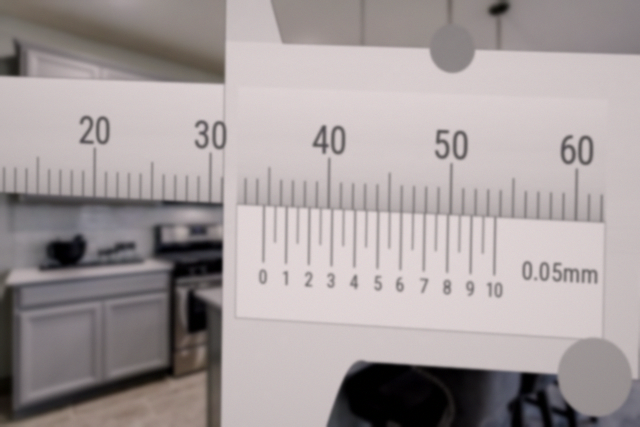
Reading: 34.6,mm
